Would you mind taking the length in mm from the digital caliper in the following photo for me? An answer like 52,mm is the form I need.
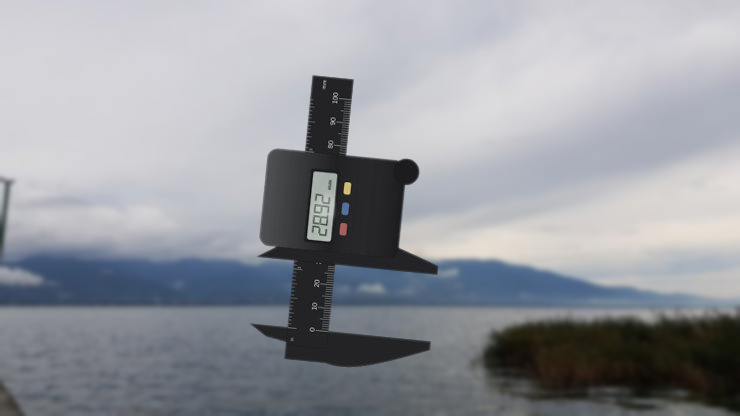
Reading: 28.92,mm
